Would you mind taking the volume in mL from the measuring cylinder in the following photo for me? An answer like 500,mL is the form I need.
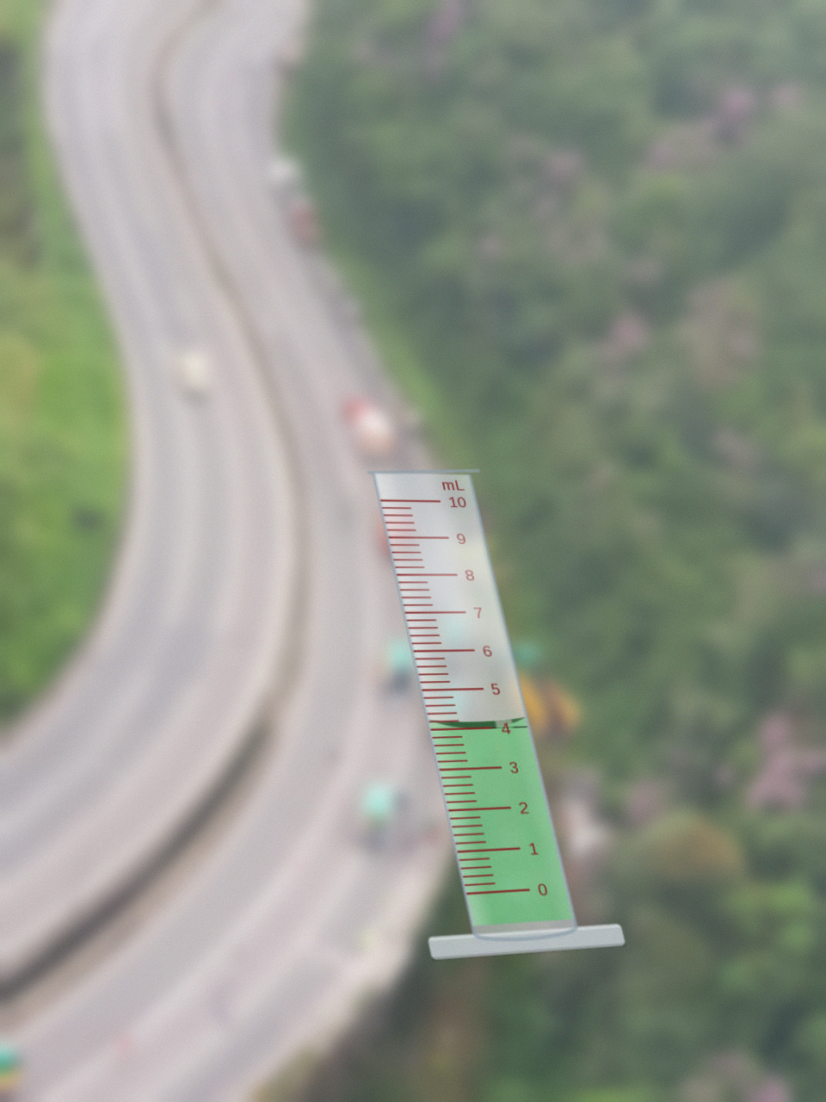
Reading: 4,mL
